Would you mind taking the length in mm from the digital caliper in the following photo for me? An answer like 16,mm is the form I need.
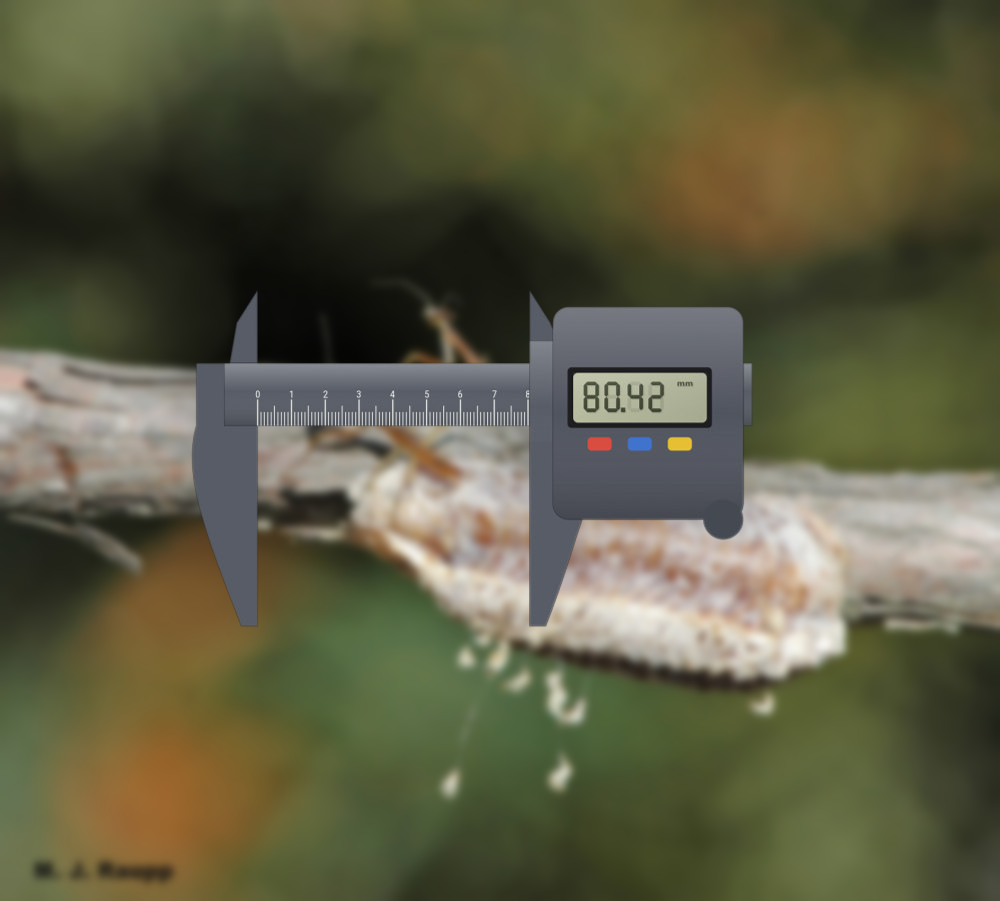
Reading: 80.42,mm
